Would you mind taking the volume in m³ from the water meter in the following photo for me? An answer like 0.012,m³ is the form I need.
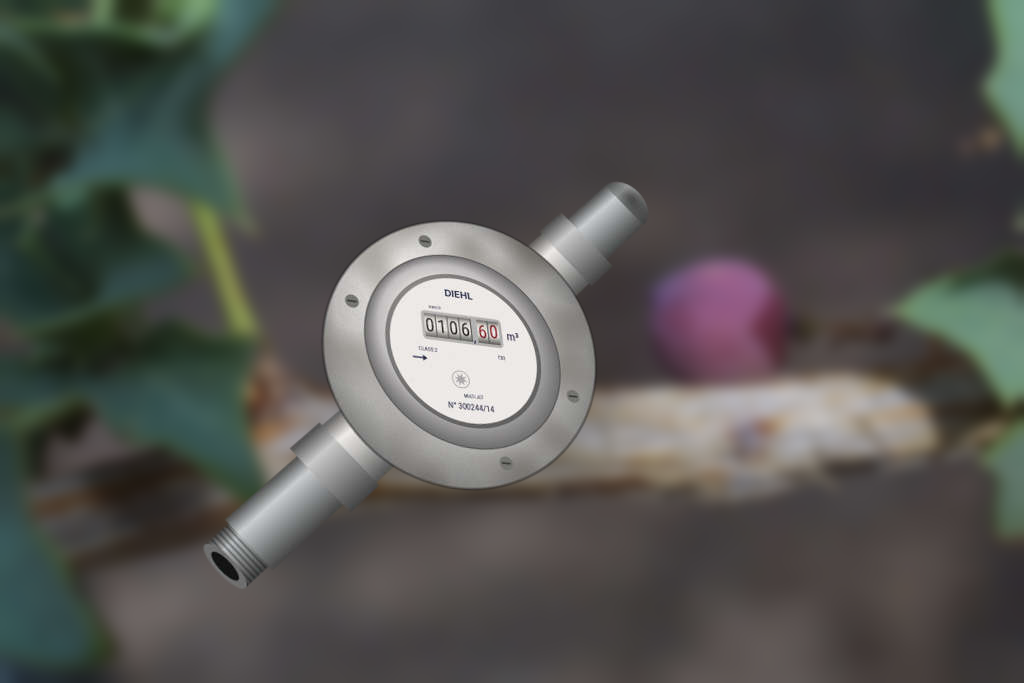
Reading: 106.60,m³
